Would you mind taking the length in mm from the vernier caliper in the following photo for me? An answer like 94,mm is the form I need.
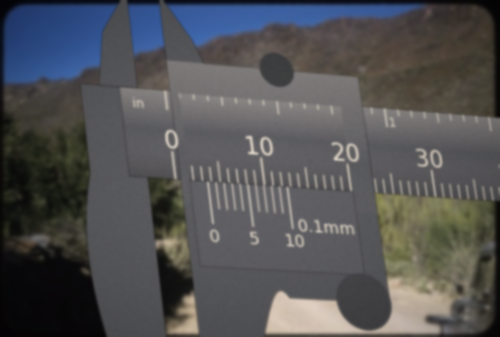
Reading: 3.6,mm
